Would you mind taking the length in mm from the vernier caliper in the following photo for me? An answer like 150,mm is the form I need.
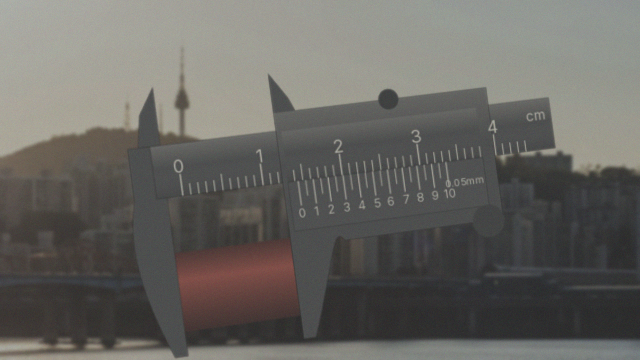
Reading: 14.4,mm
